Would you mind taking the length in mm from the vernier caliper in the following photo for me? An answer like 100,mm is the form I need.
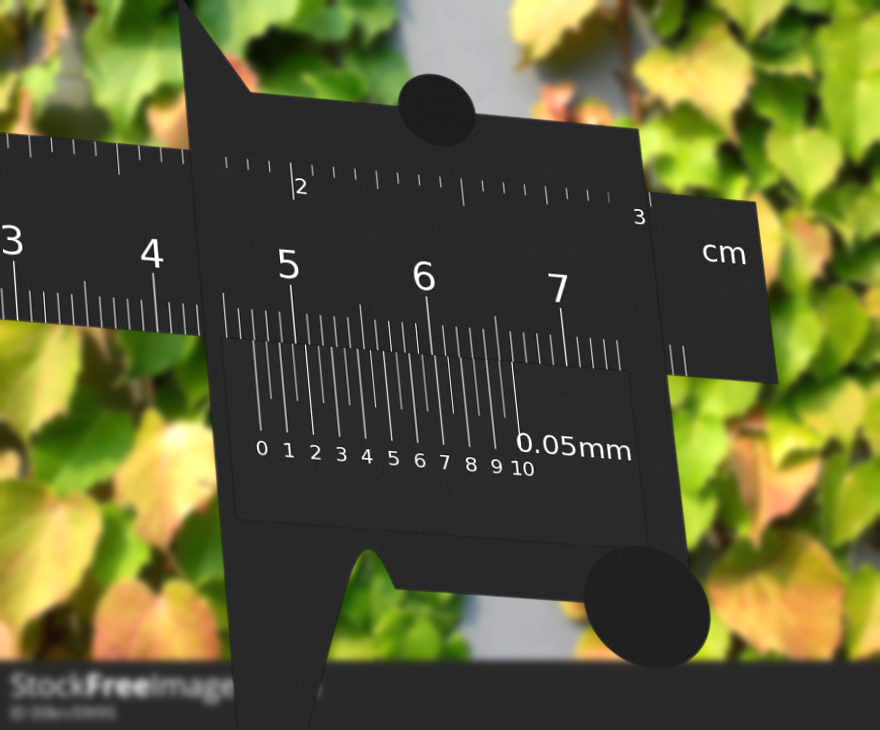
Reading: 46.9,mm
